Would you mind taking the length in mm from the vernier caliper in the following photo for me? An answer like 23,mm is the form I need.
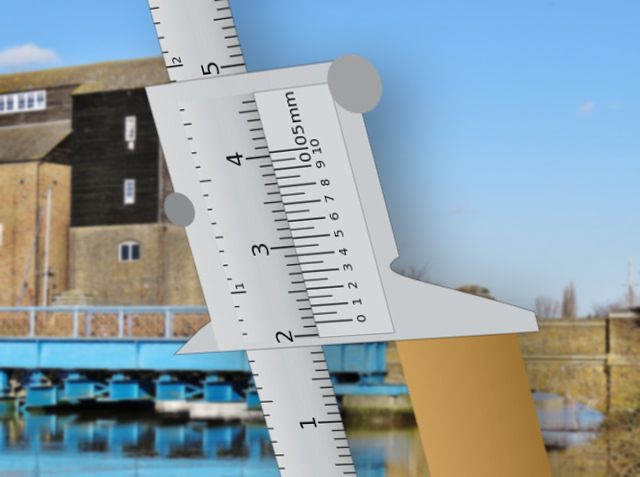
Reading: 21.4,mm
